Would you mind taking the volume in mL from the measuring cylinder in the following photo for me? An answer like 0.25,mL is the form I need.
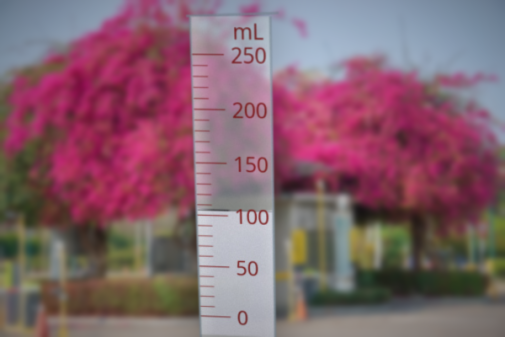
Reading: 105,mL
